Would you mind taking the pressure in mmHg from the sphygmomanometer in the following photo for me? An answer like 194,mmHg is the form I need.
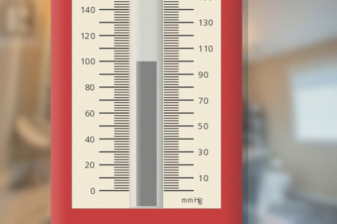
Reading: 100,mmHg
